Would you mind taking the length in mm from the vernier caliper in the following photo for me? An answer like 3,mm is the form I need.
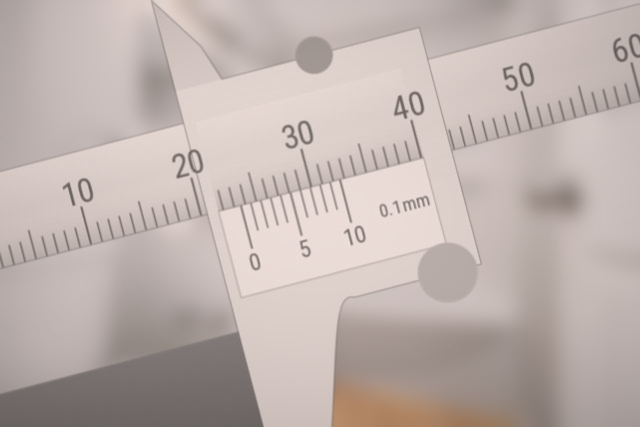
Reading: 23.6,mm
